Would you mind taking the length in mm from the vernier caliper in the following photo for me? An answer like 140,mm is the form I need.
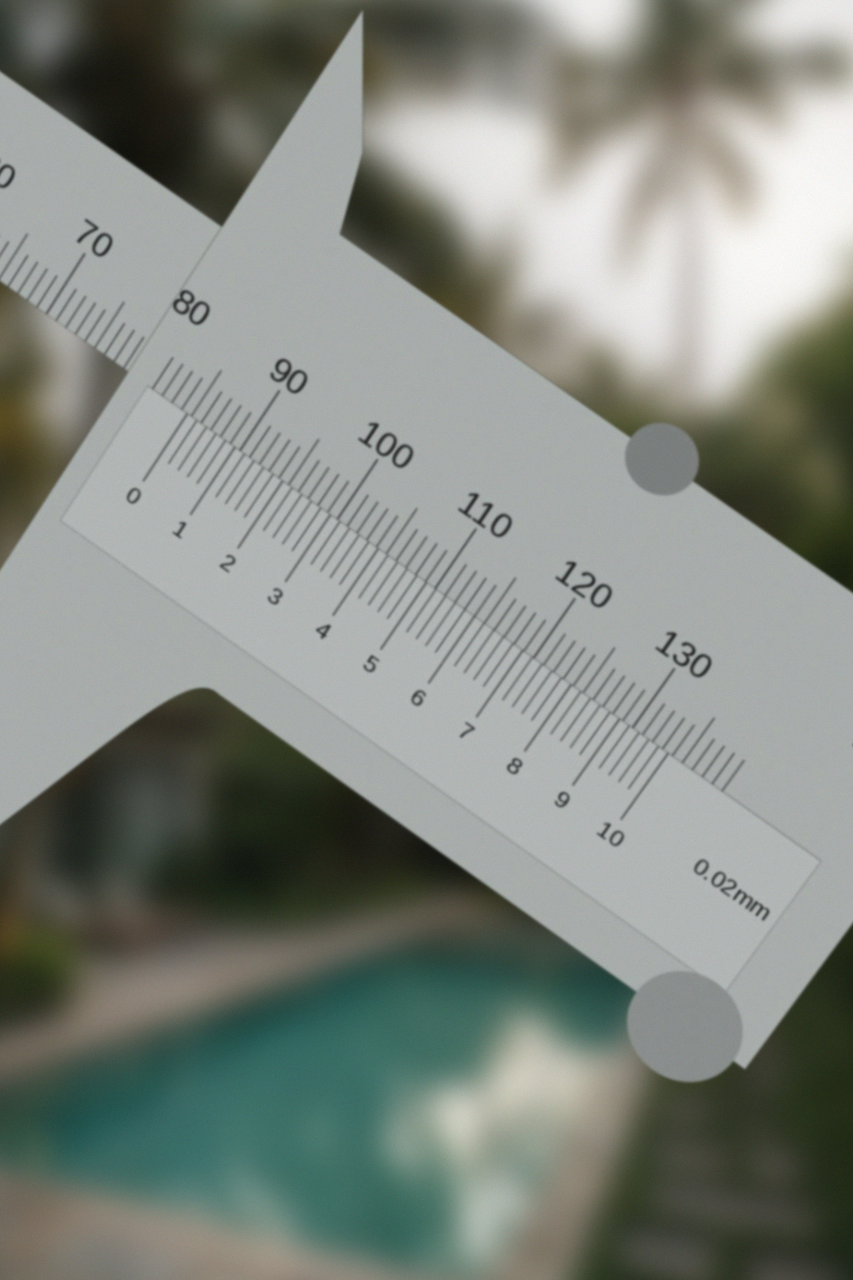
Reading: 84.6,mm
